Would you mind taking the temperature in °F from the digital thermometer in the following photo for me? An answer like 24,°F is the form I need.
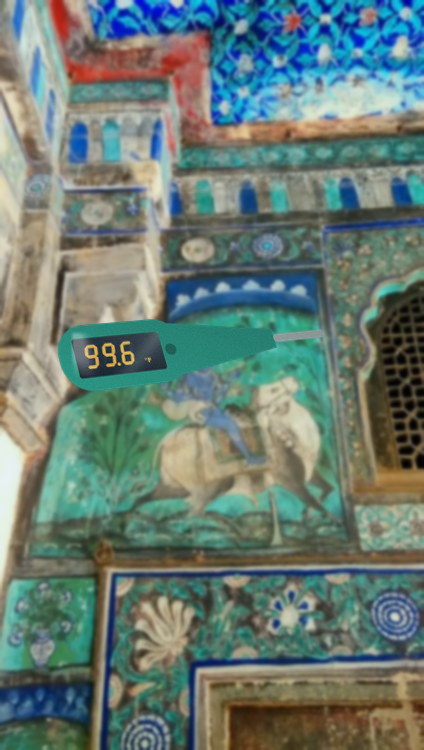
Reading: 99.6,°F
